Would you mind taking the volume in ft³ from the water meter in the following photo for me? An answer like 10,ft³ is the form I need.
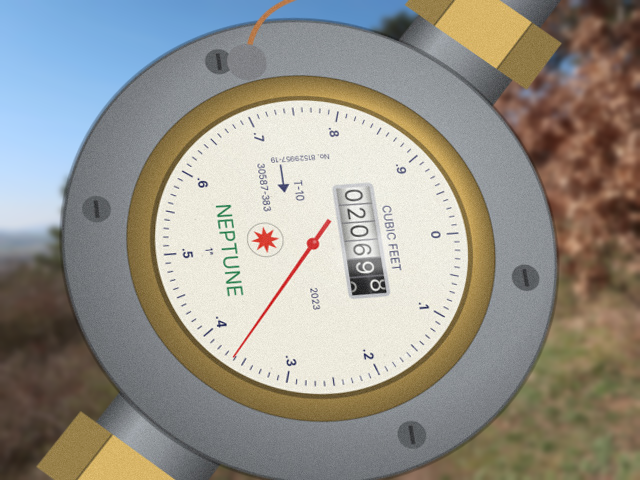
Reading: 20698.36,ft³
